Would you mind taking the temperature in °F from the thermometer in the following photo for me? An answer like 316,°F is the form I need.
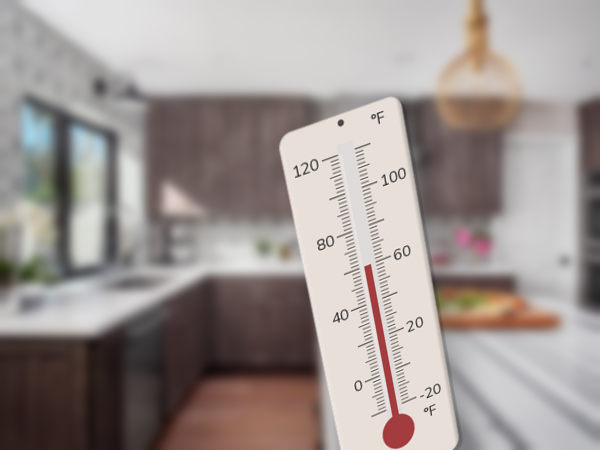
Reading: 60,°F
